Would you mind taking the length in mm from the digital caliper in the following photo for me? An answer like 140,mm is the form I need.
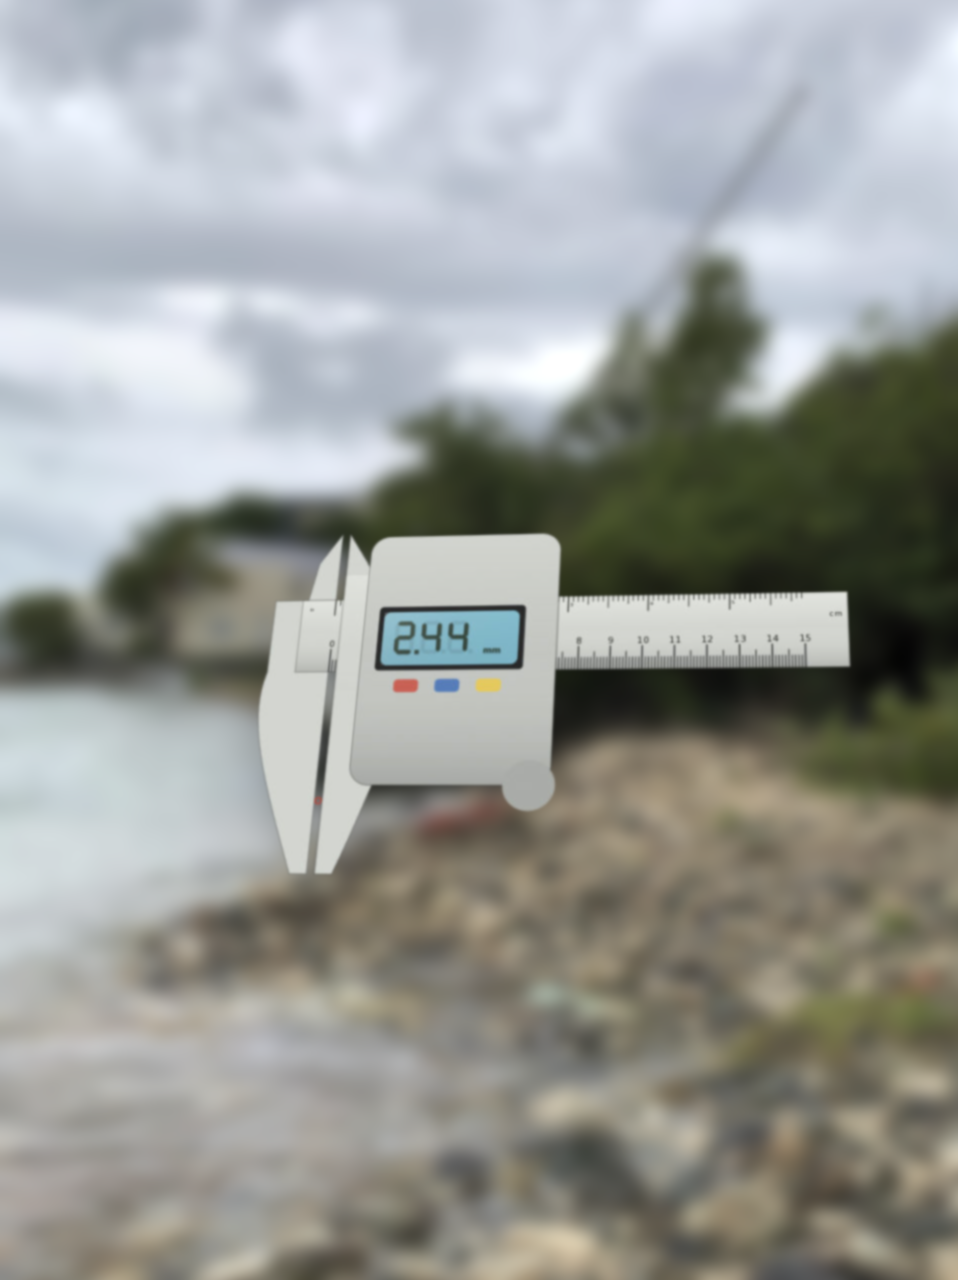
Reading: 2.44,mm
